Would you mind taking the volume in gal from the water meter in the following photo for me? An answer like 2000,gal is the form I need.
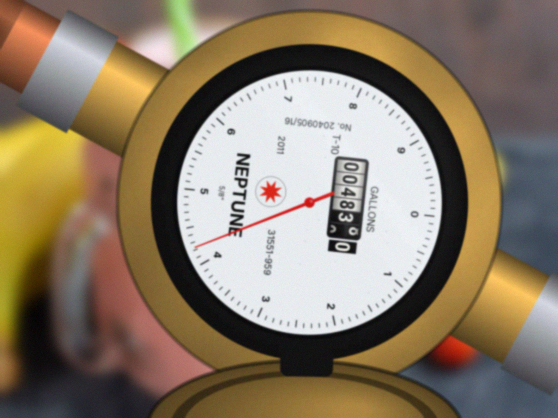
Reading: 48384.2,gal
